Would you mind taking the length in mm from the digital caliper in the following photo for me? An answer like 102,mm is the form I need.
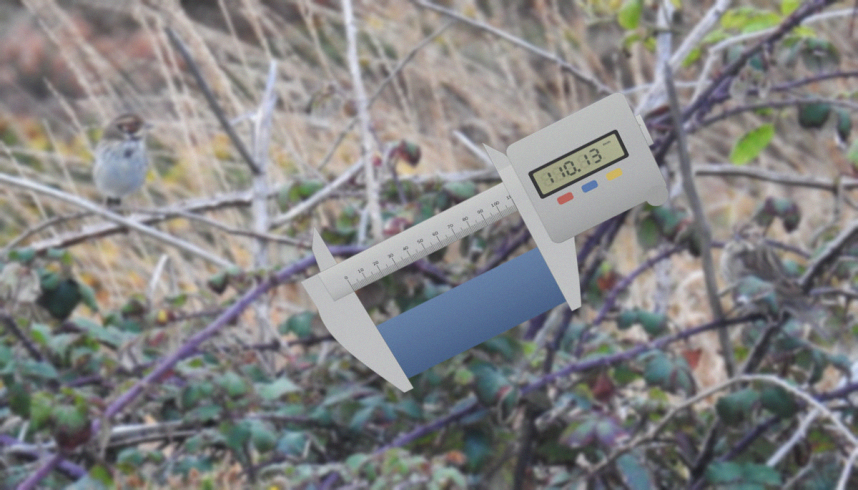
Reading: 110.13,mm
